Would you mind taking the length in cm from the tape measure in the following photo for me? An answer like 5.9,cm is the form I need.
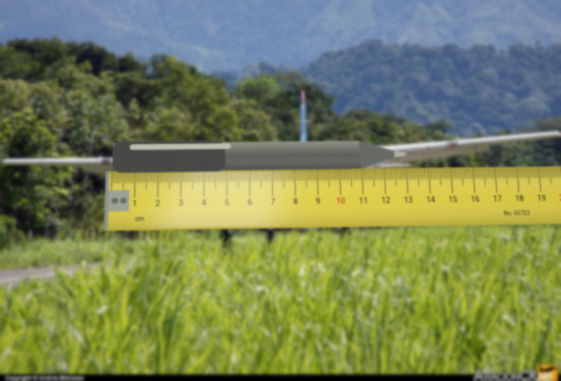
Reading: 13,cm
